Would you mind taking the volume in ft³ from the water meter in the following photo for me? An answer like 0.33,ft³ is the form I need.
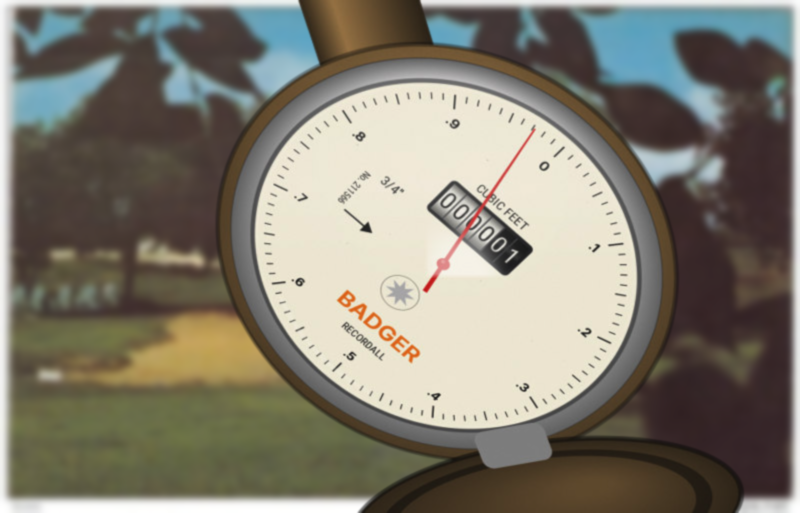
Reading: 0.97,ft³
